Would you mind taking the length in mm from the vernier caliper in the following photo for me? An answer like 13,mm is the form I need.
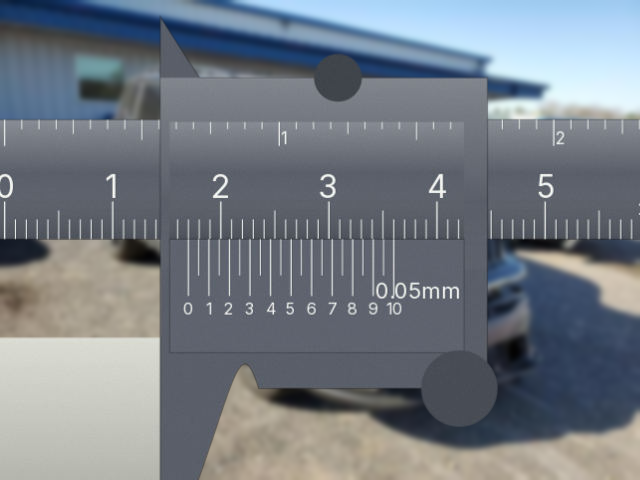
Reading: 17.0,mm
